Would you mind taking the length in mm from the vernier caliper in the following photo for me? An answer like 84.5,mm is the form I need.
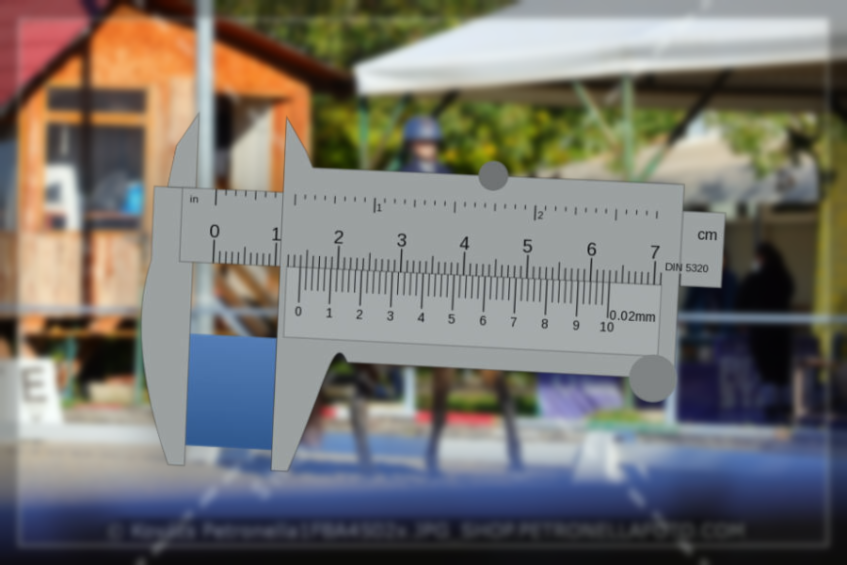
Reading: 14.0,mm
